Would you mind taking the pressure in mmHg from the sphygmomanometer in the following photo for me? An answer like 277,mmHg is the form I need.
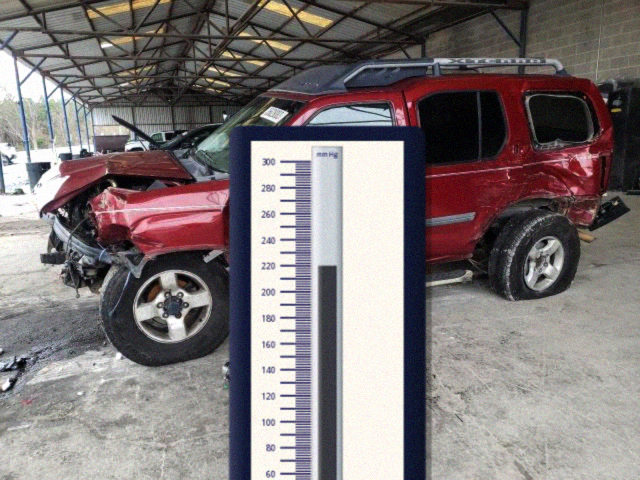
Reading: 220,mmHg
